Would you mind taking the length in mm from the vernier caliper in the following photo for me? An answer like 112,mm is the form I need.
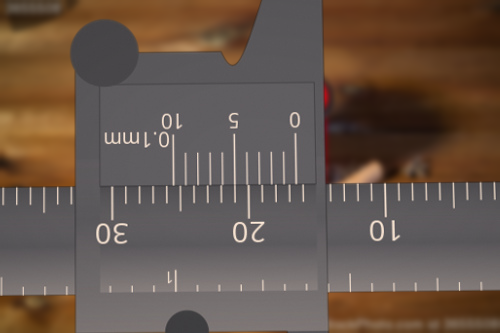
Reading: 16.5,mm
